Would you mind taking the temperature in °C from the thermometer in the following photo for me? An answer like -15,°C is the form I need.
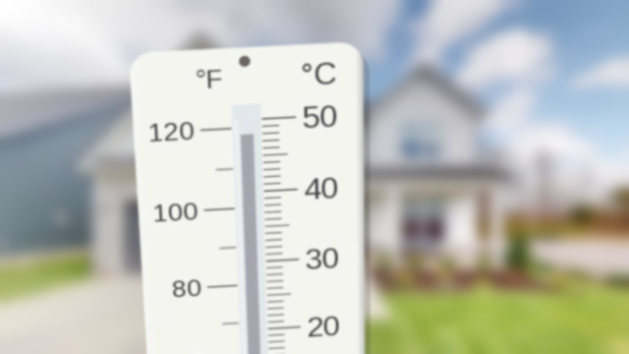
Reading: 48,°C
